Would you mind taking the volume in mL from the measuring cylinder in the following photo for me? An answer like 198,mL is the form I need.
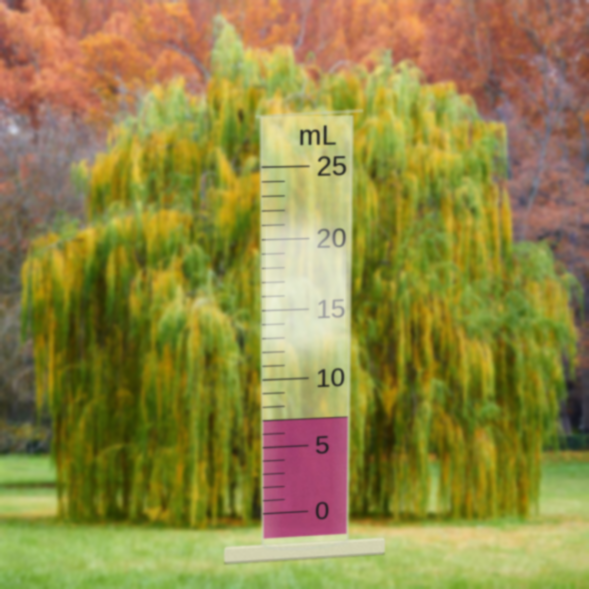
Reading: 7,mL
